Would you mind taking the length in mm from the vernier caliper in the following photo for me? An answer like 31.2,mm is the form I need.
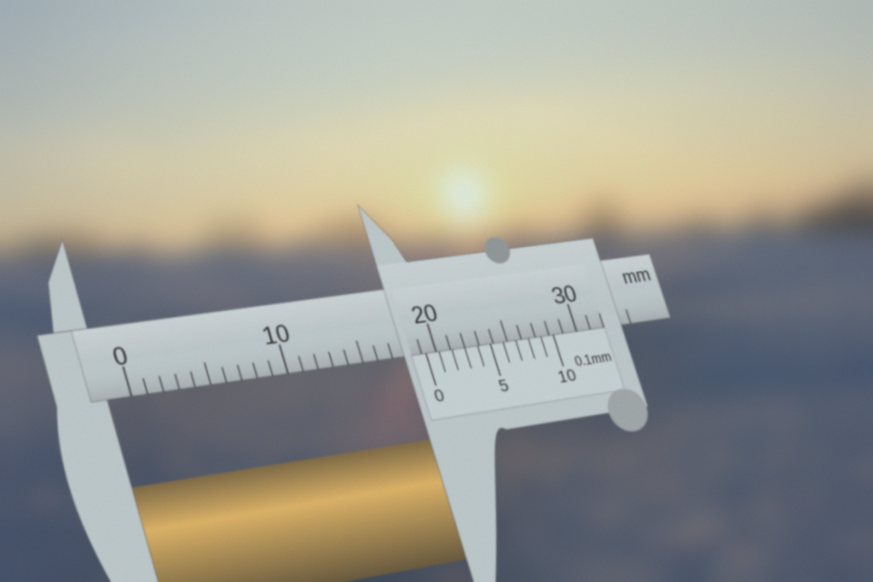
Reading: 19.3,mm
